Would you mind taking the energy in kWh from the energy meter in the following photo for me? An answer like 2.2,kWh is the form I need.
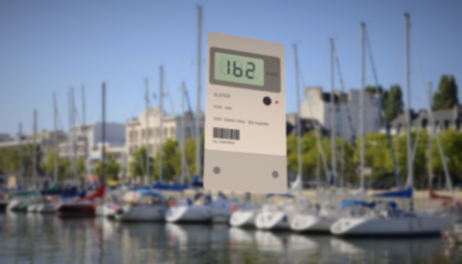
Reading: 162,kWh
